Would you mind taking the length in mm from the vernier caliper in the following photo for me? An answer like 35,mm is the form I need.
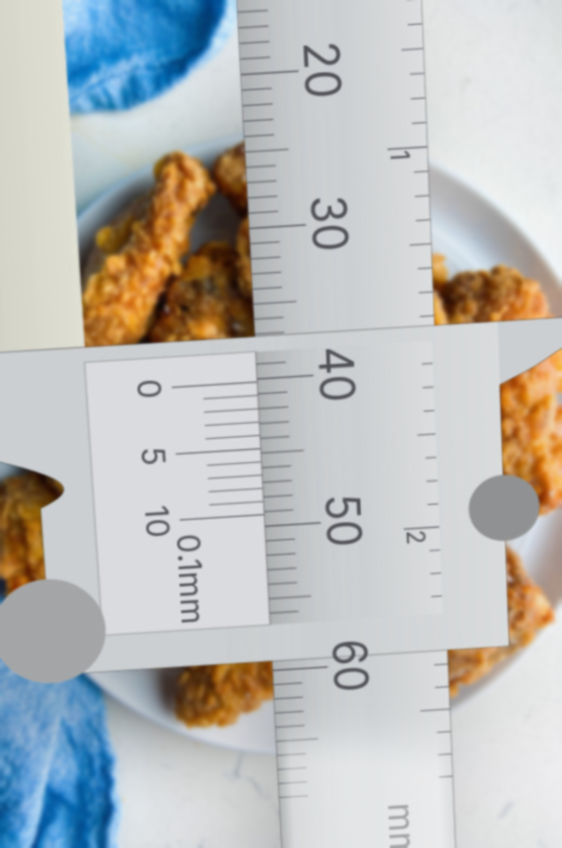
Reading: 40.2,mm
